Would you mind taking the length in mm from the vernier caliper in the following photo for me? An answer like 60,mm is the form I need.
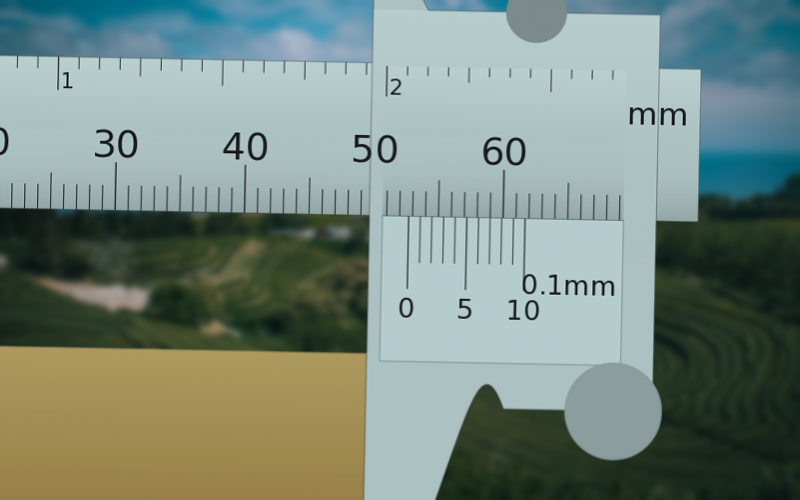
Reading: 52.7,mm
